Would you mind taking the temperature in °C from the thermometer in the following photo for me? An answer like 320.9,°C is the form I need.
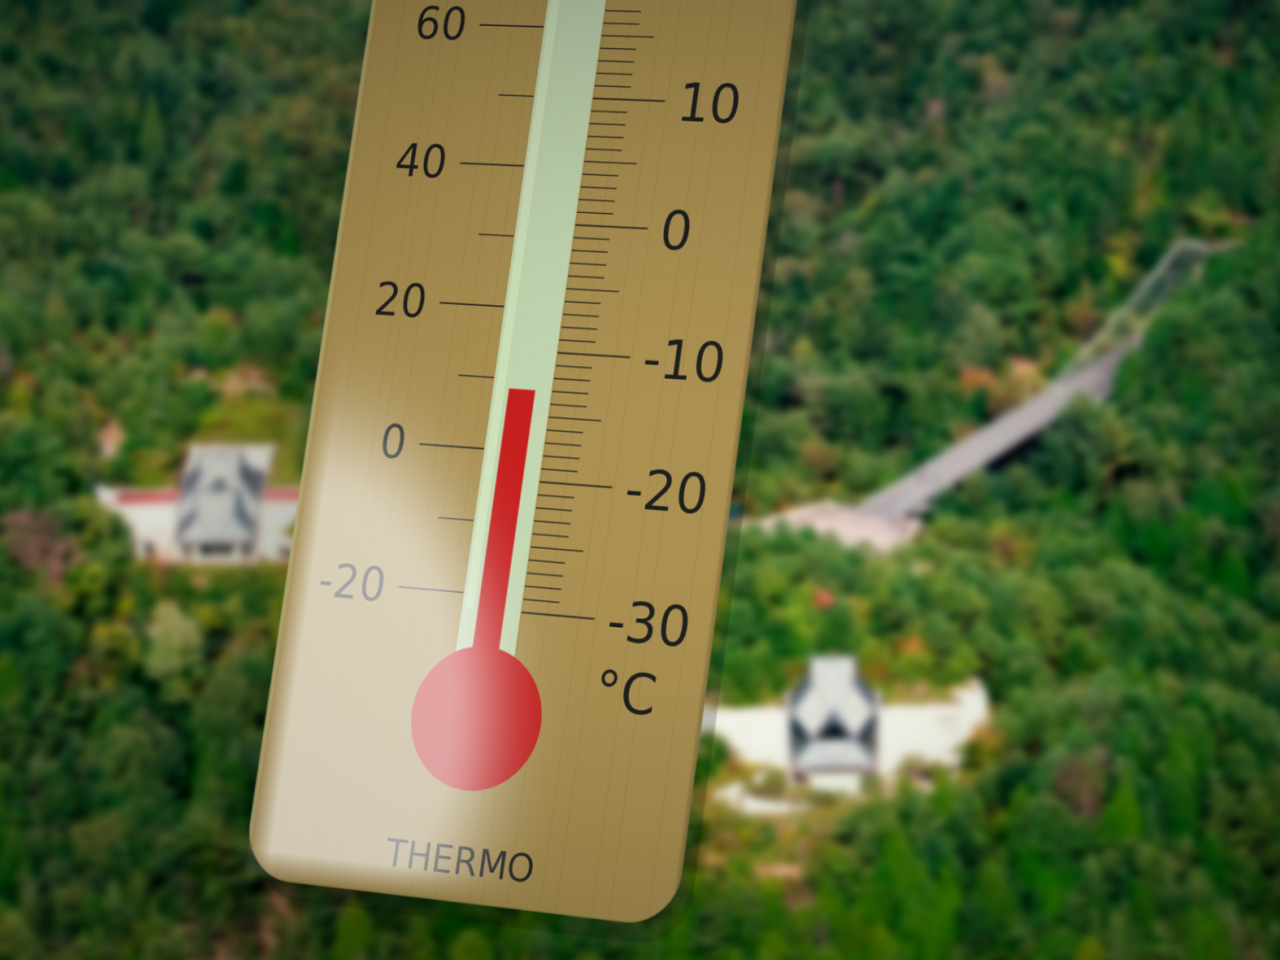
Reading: -13,°C
